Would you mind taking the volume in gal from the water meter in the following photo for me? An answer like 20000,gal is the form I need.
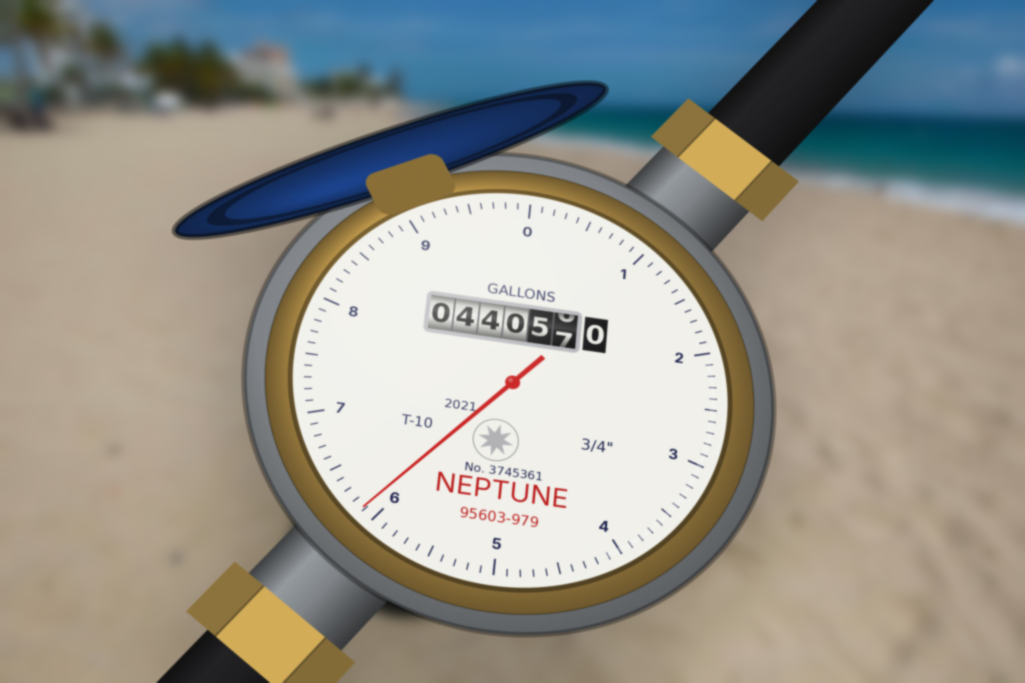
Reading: 440566.1,gal
